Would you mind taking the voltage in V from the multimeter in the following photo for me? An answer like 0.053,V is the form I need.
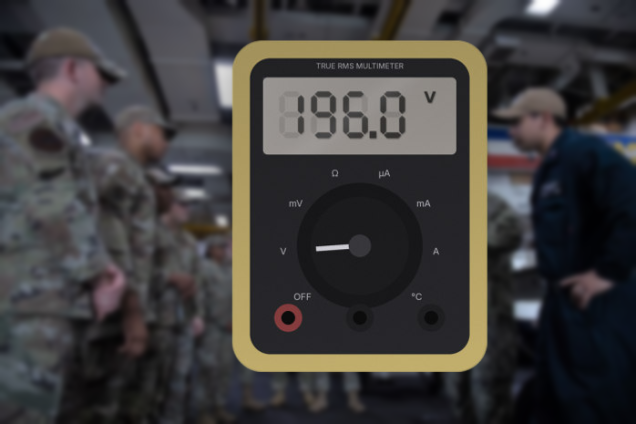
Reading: 196.0,V
